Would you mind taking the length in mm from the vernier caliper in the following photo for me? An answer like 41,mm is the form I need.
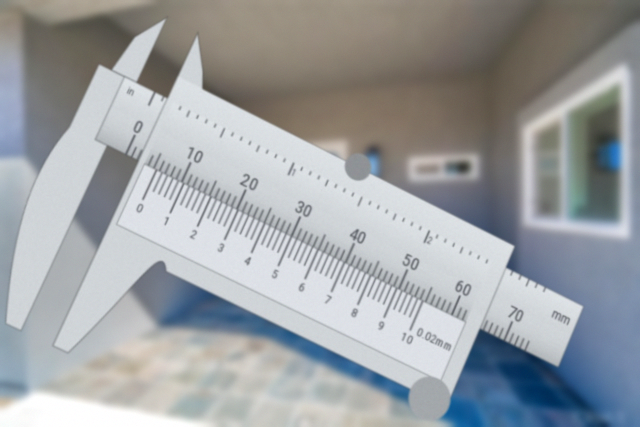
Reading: 5.5,mm
